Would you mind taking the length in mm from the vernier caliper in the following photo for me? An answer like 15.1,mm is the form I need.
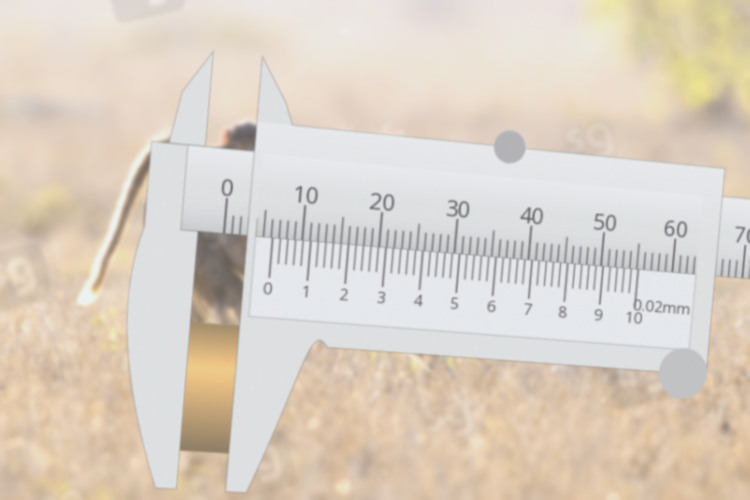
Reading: 6.2,mm
